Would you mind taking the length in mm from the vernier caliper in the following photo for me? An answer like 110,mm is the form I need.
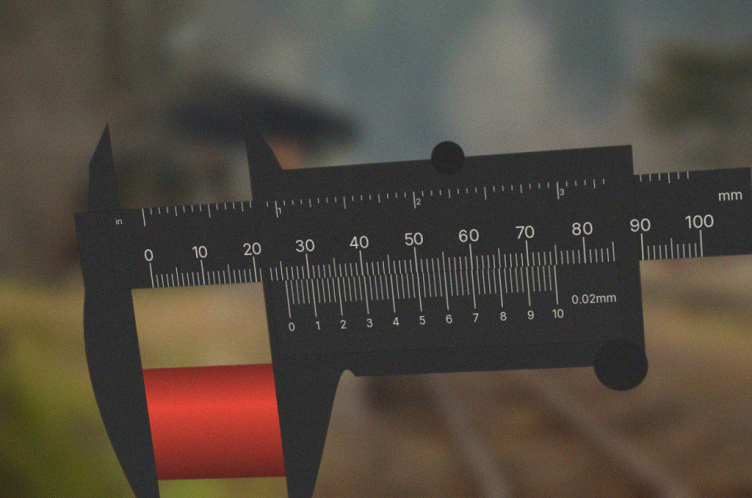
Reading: 25.6,mm
